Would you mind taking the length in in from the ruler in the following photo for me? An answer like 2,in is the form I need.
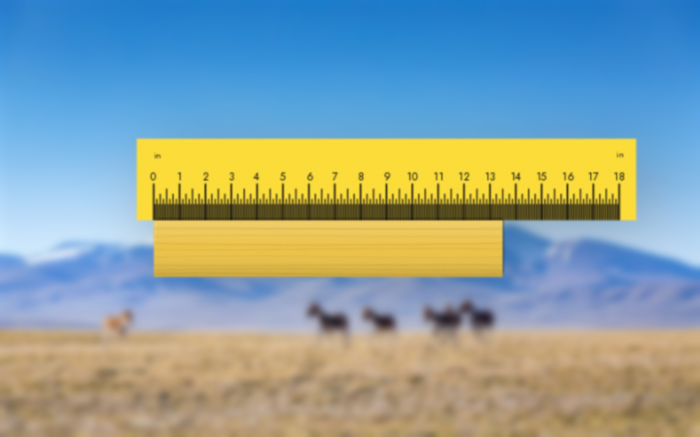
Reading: 13.5,in
